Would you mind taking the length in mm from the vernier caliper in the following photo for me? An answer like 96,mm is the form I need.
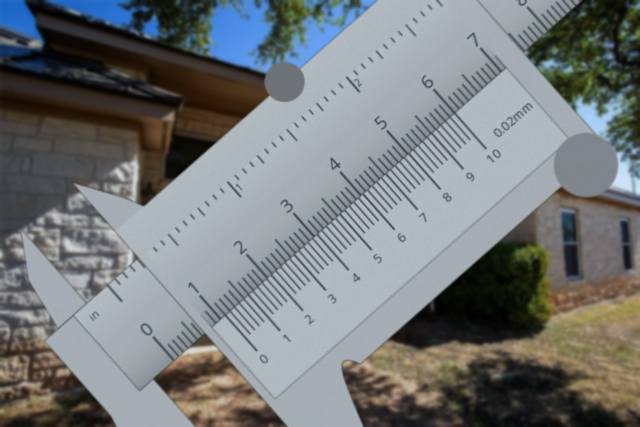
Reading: 11.0,mm
